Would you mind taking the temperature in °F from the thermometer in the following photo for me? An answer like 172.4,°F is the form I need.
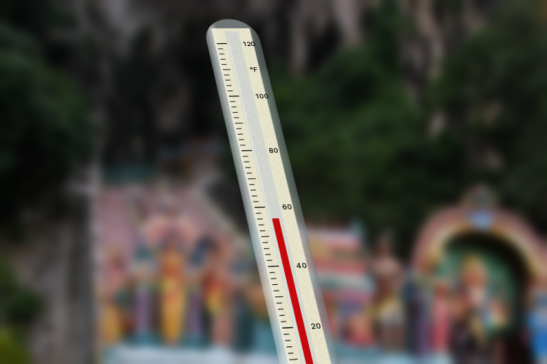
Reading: 56,°F
